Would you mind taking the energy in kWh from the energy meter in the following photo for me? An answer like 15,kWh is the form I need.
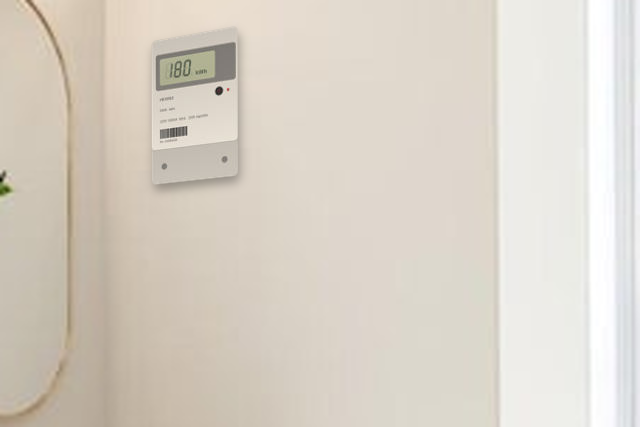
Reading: 180,kWh
